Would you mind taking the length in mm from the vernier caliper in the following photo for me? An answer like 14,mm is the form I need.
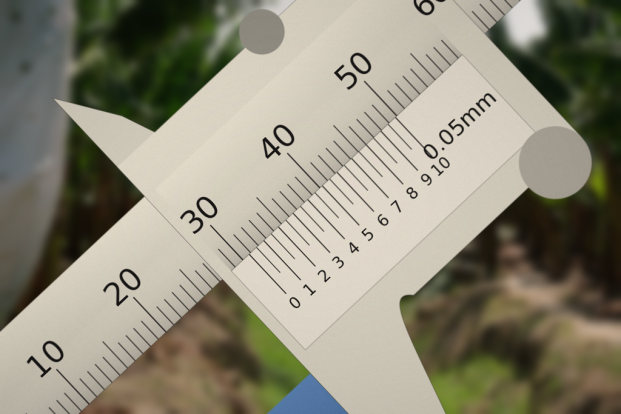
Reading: 30.8,mm
